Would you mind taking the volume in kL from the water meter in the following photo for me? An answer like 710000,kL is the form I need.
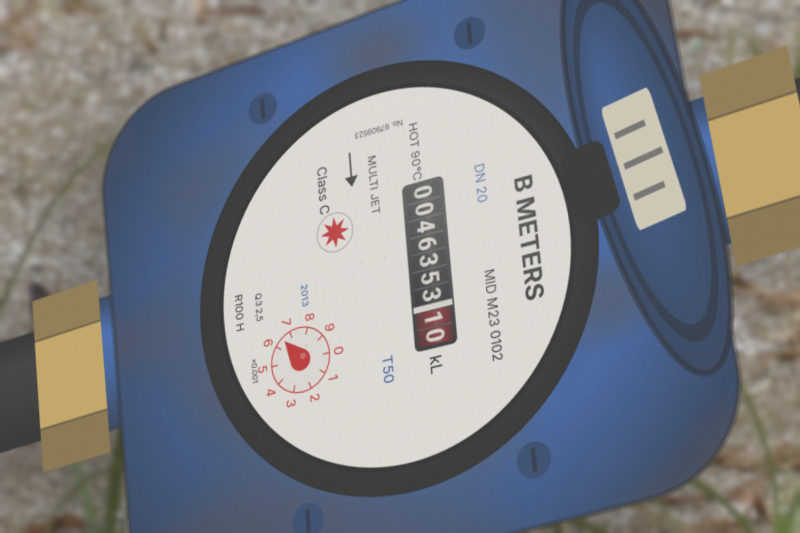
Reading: 46353.106,kL
